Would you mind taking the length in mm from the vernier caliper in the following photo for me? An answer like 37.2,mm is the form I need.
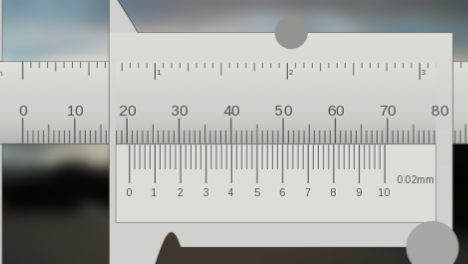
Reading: 20.5,mm
